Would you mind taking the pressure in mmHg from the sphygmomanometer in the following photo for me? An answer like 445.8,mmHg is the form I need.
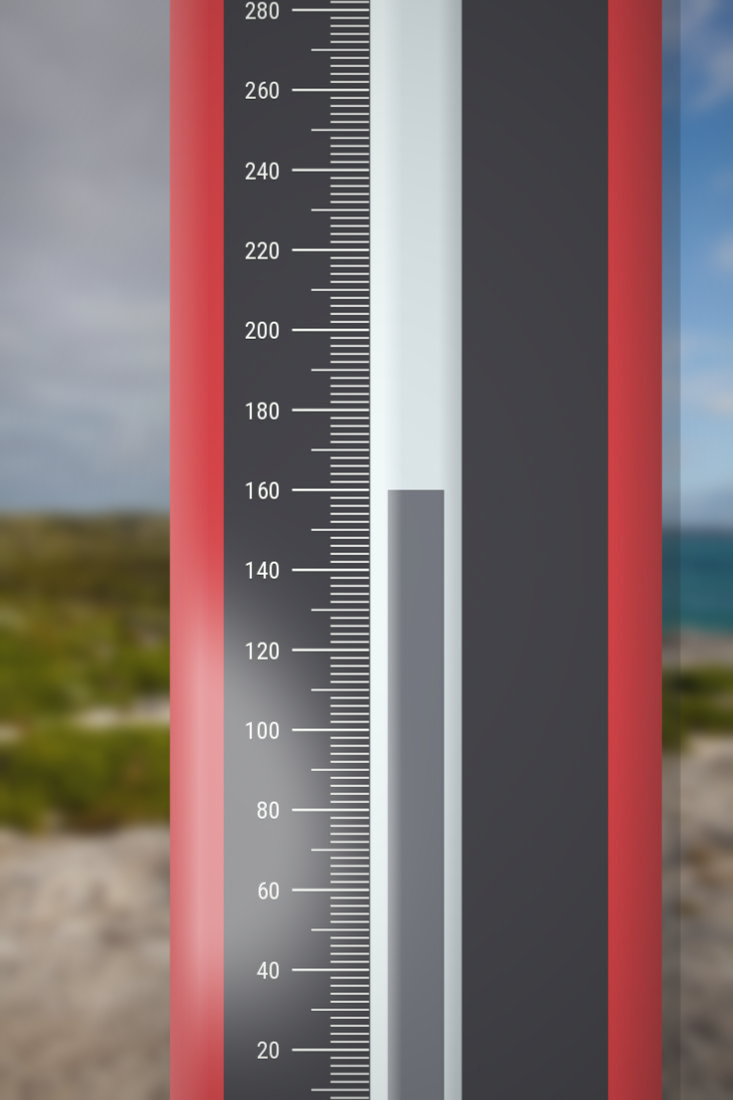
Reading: 160,mmHg
